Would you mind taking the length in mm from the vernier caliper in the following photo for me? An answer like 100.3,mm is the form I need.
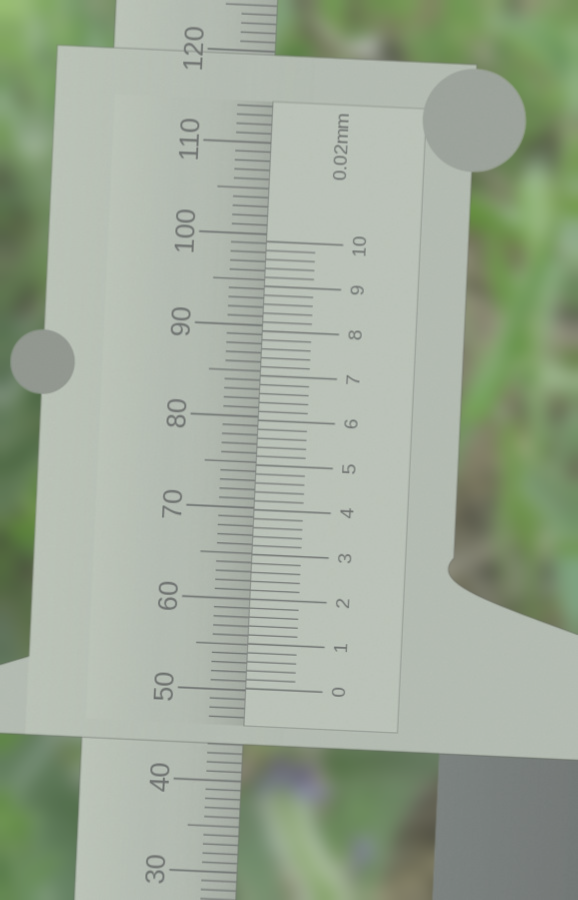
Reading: 50.2,mm
